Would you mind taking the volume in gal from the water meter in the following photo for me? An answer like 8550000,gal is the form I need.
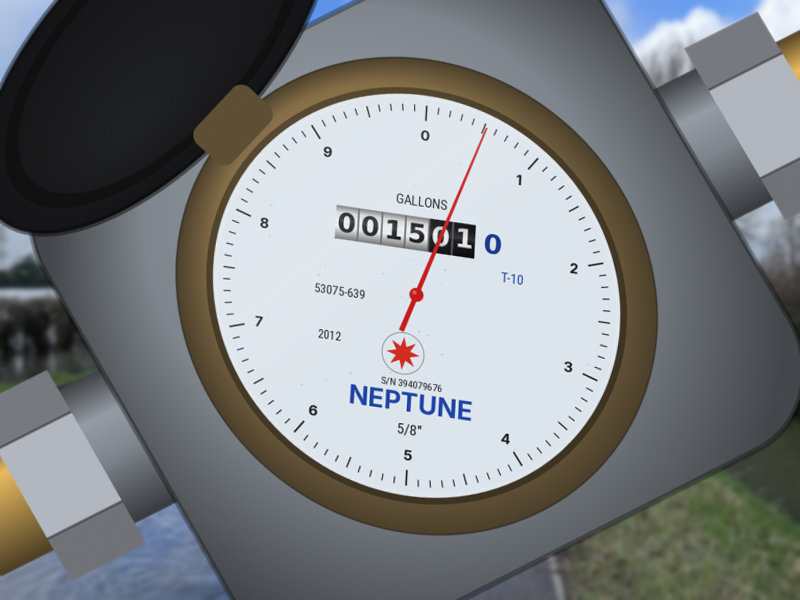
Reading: 15010.5,gal
